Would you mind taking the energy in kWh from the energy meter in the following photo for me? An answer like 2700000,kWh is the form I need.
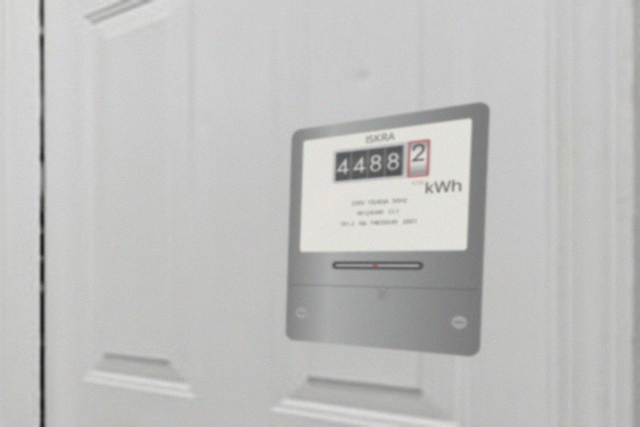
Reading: 4488.2,kWh
